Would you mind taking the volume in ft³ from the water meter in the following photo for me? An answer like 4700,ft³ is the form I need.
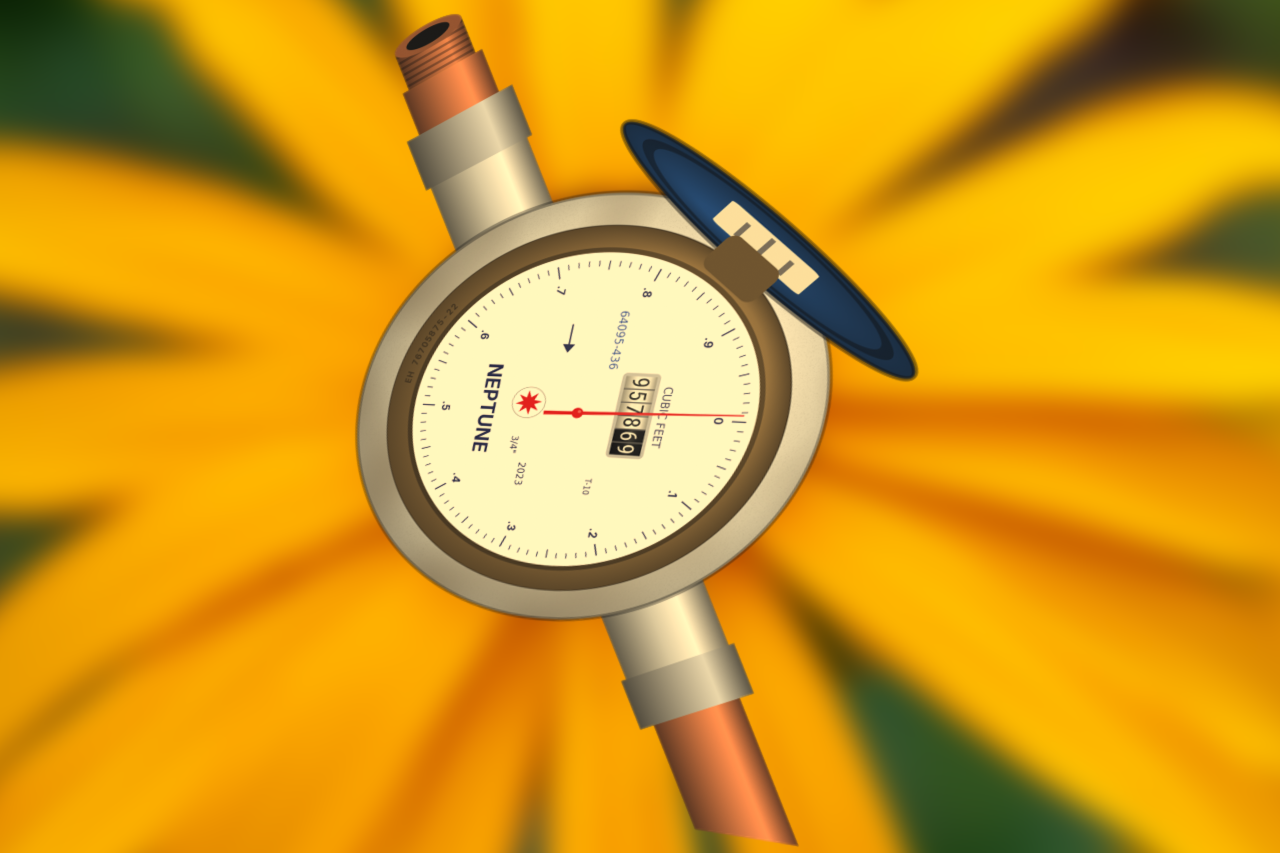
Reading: 957868.99,ft³
